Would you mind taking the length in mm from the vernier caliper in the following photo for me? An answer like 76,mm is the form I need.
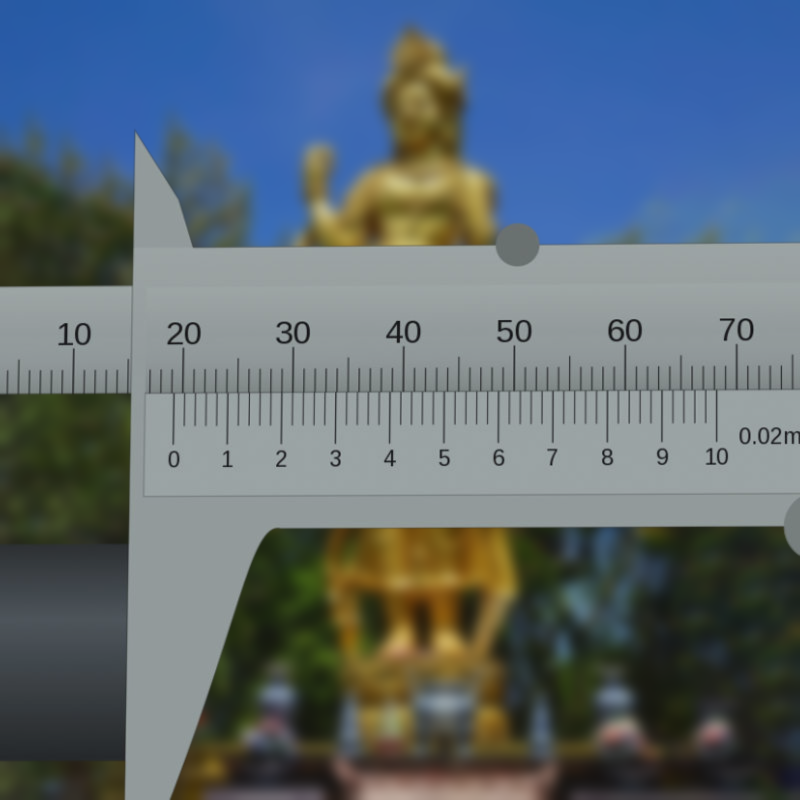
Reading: 19.2,mm
